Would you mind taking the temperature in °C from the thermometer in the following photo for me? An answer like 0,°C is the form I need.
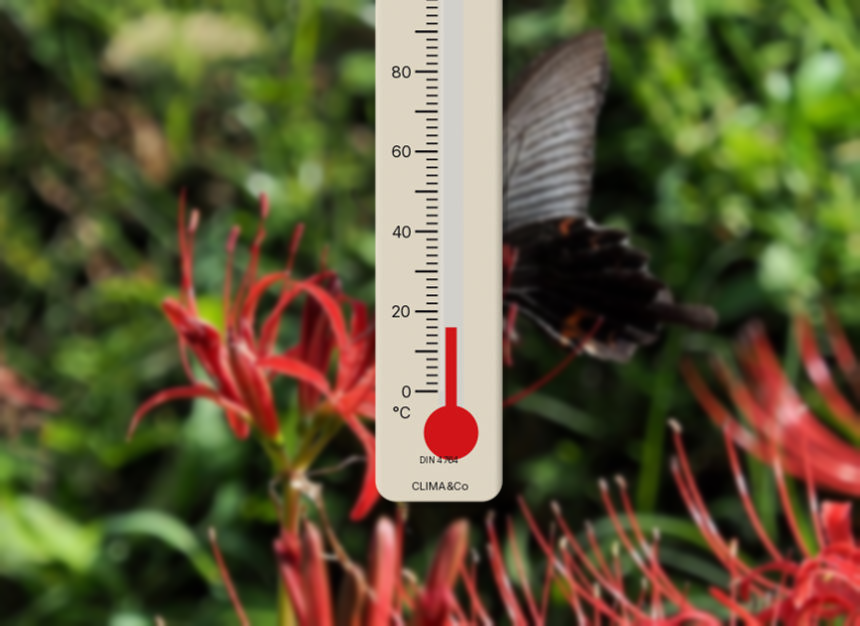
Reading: 16,°C
